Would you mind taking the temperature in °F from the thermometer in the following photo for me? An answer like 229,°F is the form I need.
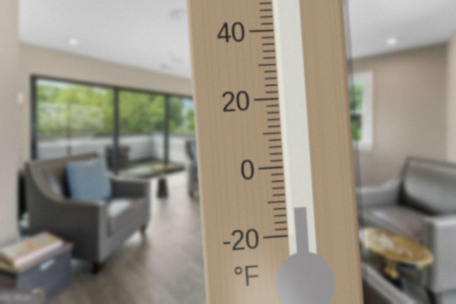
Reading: -12,°F
